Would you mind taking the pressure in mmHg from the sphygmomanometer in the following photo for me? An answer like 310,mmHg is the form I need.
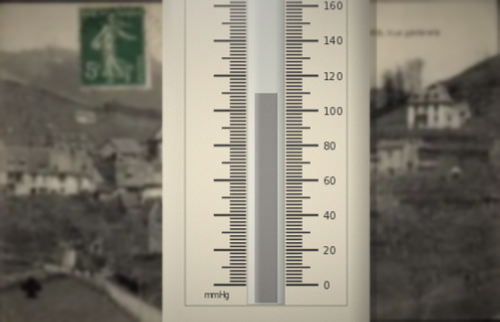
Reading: 110,mmHg
